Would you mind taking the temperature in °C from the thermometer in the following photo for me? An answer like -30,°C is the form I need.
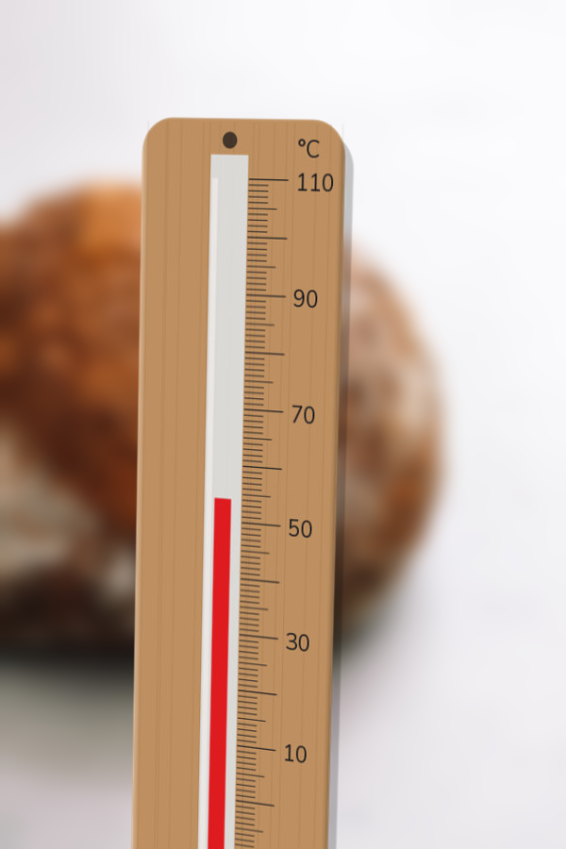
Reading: 54,°C
